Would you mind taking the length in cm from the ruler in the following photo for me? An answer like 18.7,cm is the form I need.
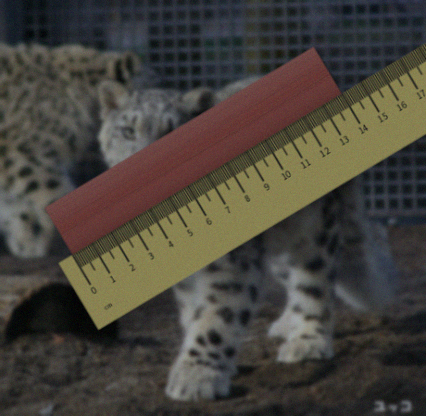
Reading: 14,cm
